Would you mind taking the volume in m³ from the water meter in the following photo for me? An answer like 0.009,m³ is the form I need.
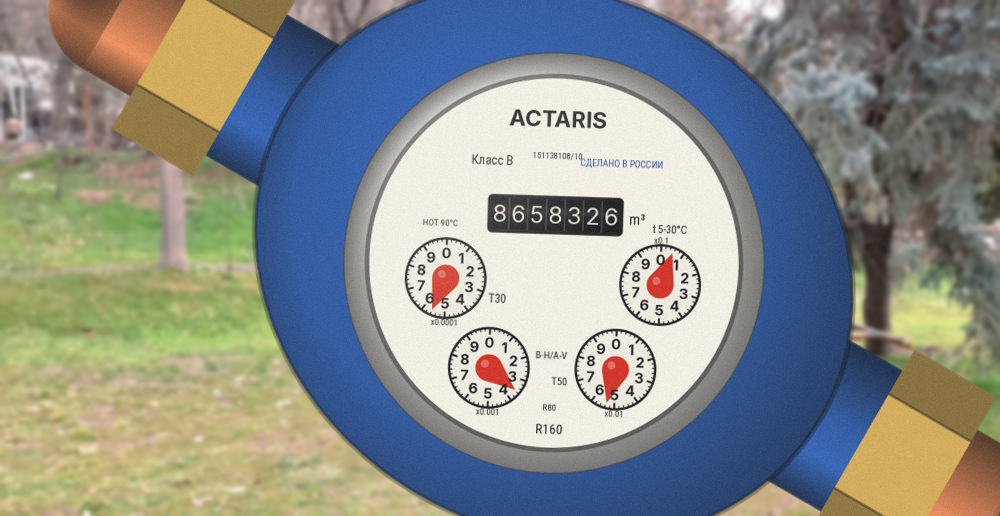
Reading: 8658326.0535,m³
